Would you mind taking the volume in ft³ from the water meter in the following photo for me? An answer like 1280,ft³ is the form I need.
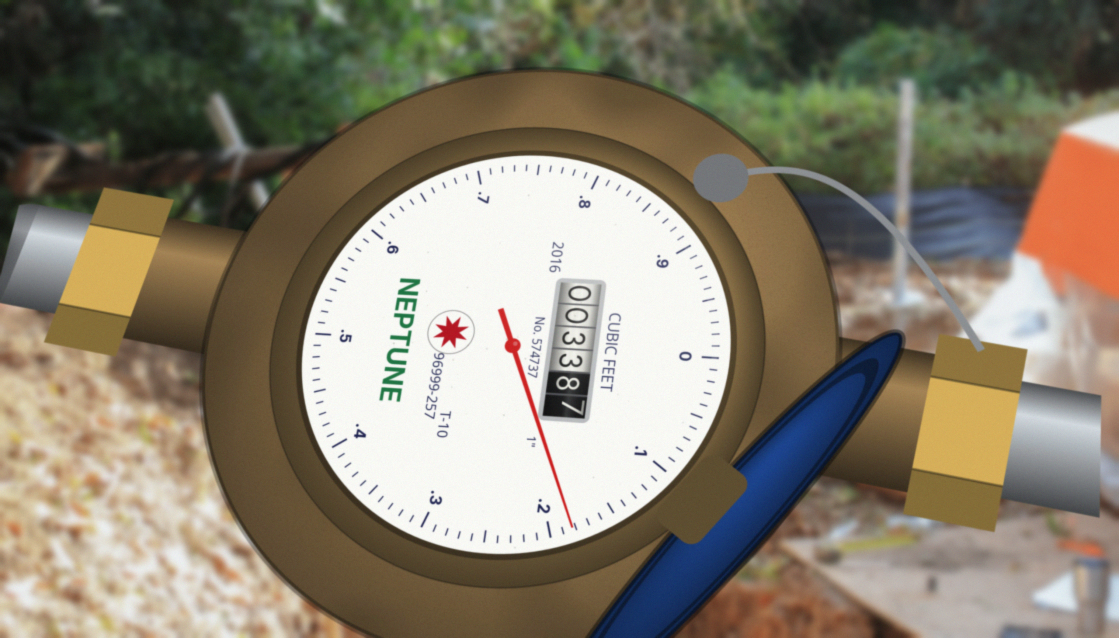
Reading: 3387.18,ft³
